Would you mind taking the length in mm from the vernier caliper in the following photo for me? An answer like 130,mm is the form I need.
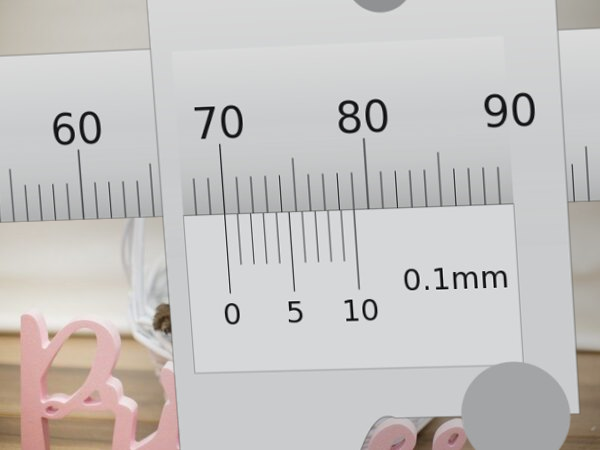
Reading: 70.0,mm
